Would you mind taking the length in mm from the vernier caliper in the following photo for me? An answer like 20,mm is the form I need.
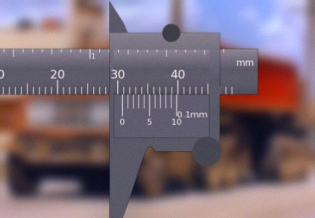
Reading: 30.8,mm
